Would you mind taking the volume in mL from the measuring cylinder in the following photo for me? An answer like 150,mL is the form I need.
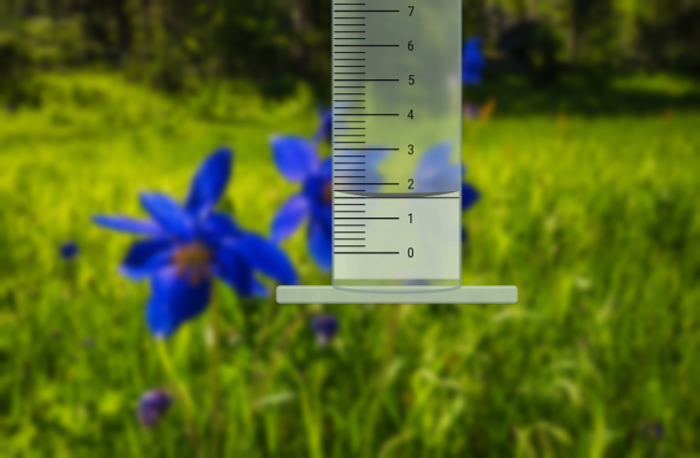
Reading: 1.6,mL
